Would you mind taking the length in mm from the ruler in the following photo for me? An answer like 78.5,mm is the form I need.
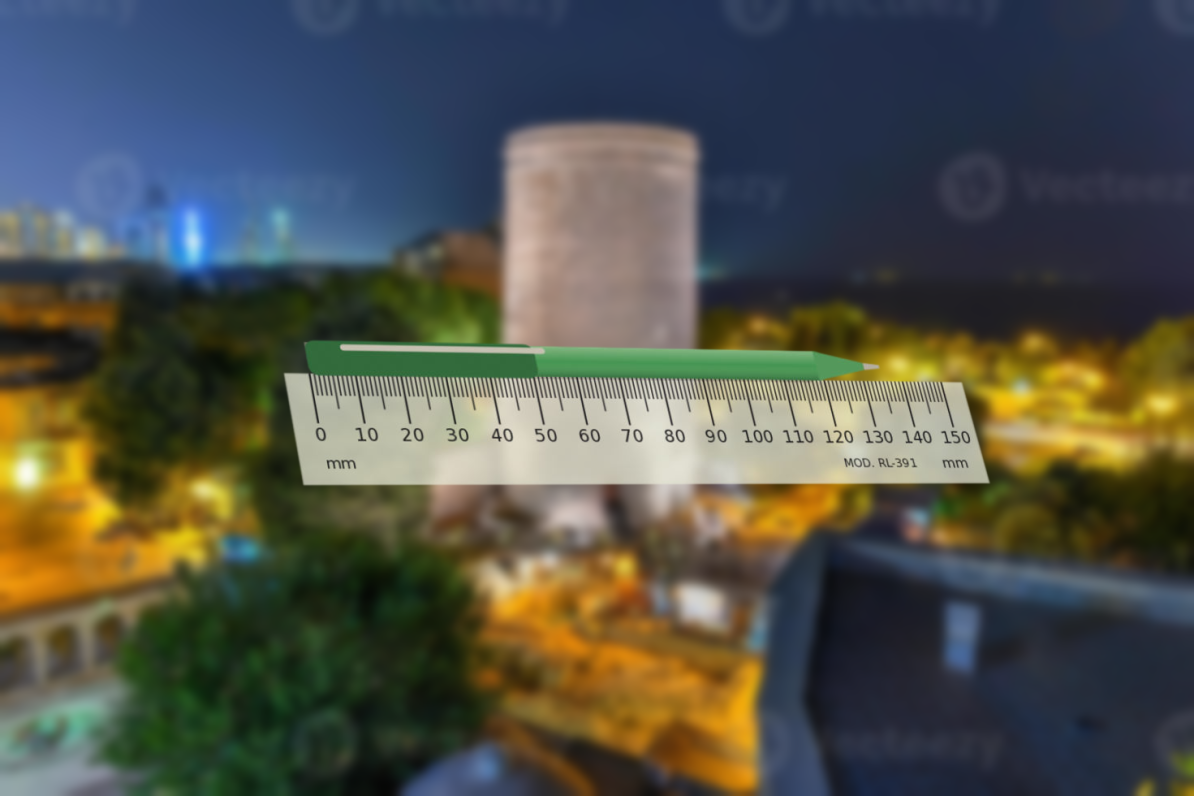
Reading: 135,mm
